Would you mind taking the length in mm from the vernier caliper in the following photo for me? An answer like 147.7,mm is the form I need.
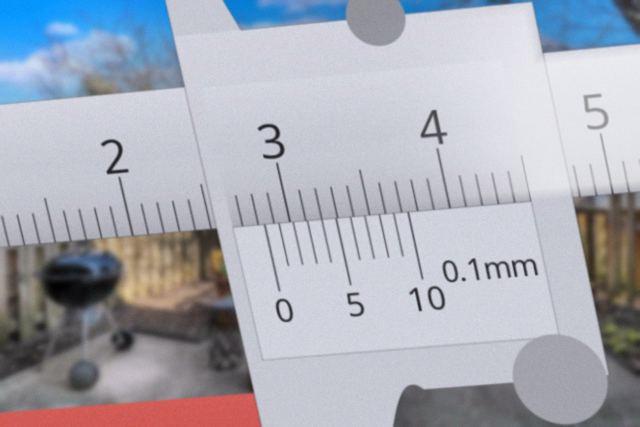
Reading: 28.4,mm
